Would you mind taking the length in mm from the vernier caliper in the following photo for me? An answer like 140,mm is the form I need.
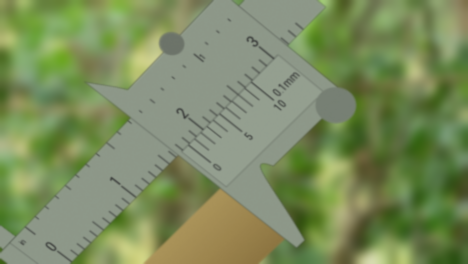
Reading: 17.8,mm
